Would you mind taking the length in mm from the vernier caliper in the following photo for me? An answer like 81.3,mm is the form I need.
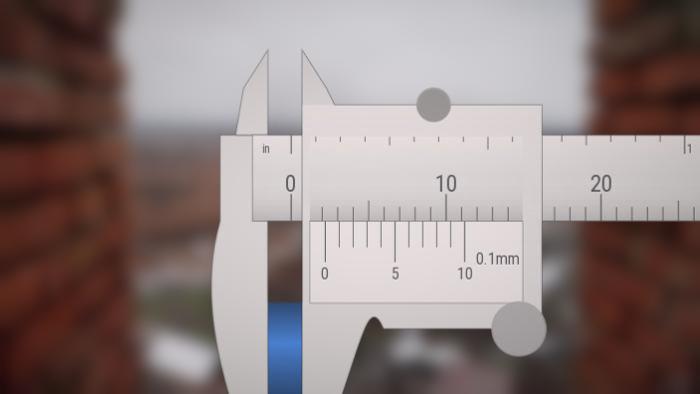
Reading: 2.2,mm
